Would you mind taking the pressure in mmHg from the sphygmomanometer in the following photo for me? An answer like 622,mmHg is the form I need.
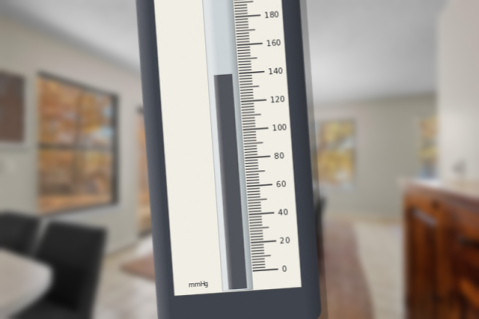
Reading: 140,mmHg
